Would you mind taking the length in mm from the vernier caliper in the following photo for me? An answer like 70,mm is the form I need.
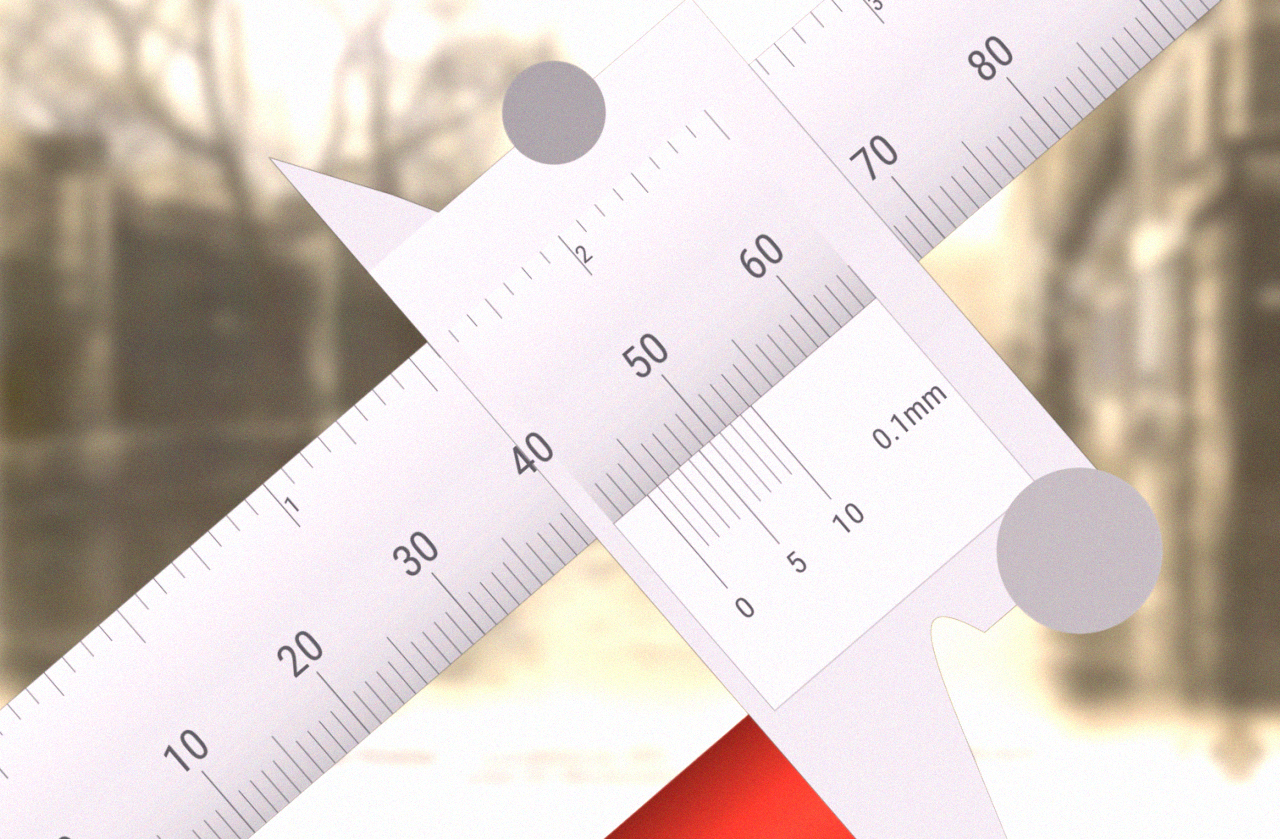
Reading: 44.1,mm
